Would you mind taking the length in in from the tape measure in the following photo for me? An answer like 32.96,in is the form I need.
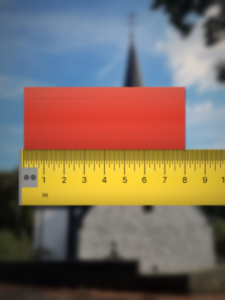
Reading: 8,in
